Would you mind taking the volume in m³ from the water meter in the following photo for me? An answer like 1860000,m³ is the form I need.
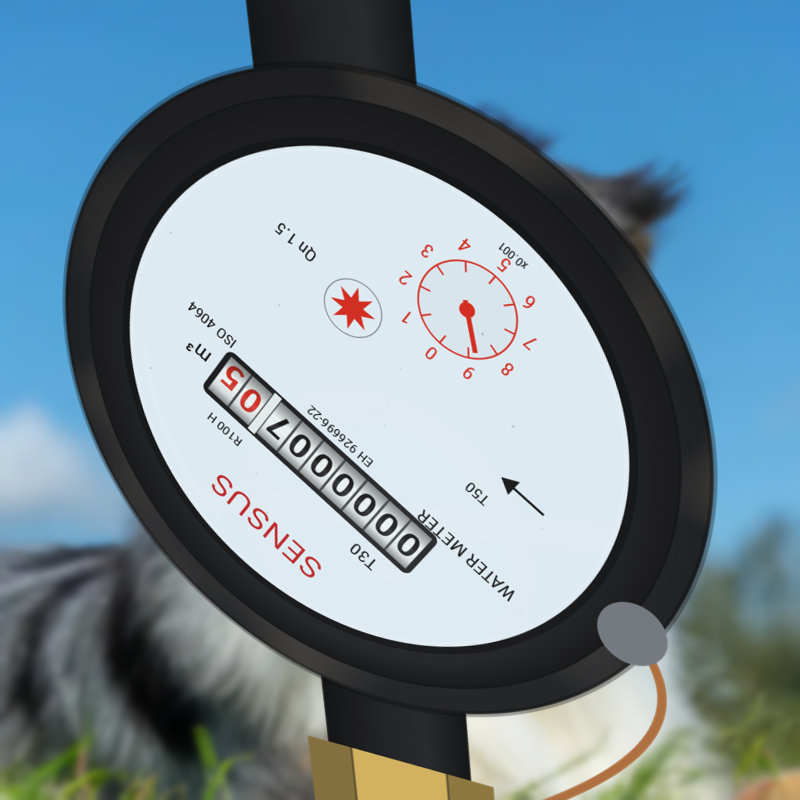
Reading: 7.048,m³
